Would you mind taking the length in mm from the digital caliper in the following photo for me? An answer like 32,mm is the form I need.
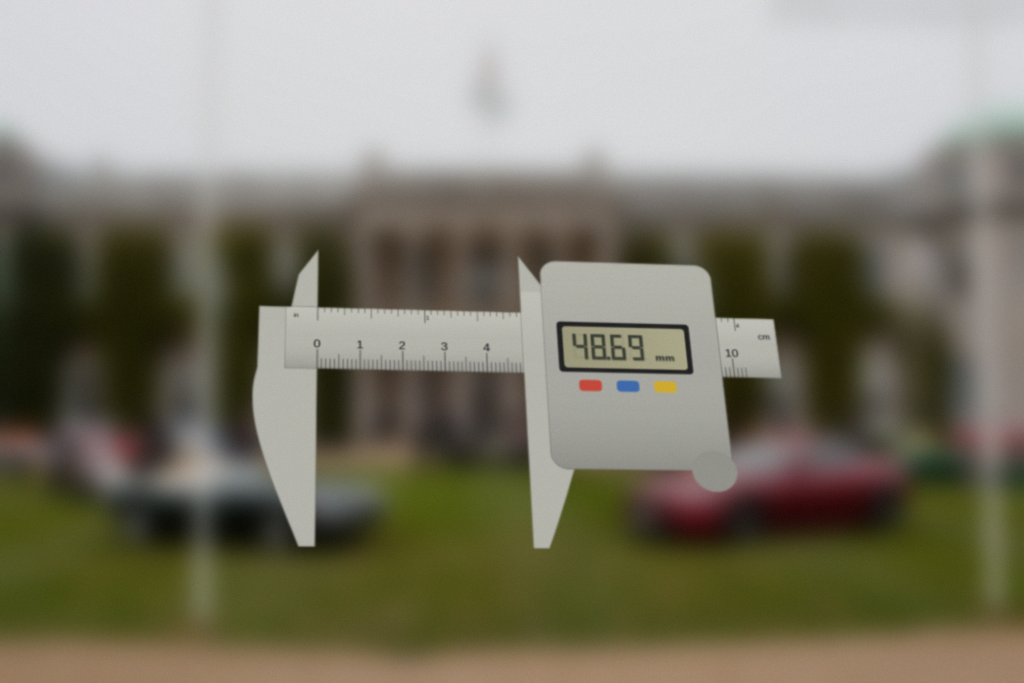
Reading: 48.69,mm
